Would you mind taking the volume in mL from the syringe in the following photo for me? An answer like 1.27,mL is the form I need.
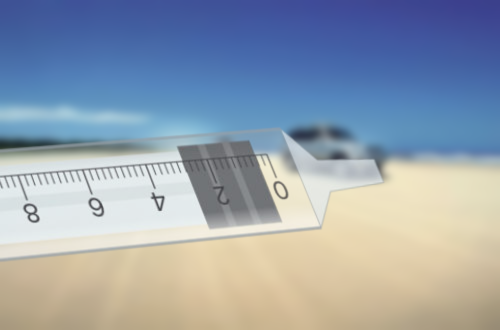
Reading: 0.4,mL
